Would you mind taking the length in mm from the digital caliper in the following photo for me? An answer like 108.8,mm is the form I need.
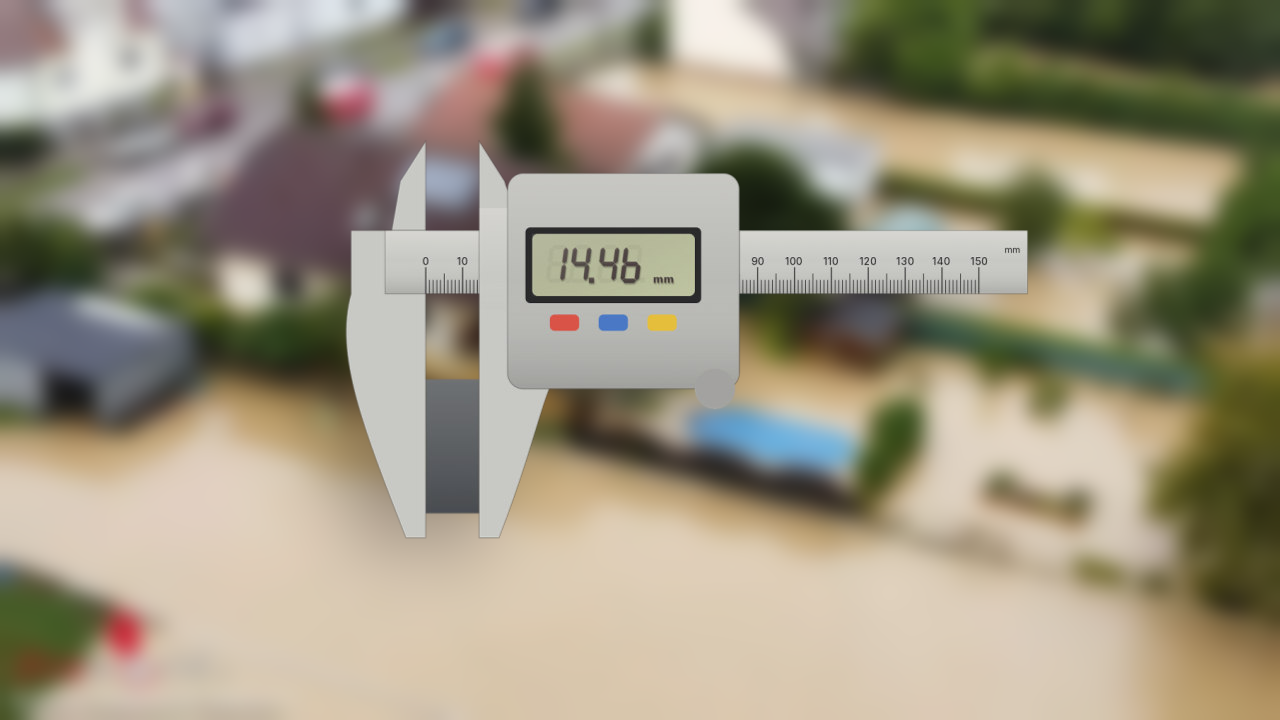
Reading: 14.46,mm
